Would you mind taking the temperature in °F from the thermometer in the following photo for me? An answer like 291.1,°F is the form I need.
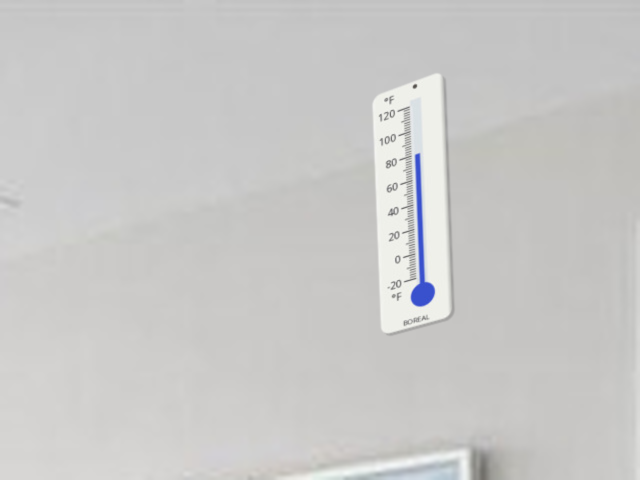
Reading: 80,°F
